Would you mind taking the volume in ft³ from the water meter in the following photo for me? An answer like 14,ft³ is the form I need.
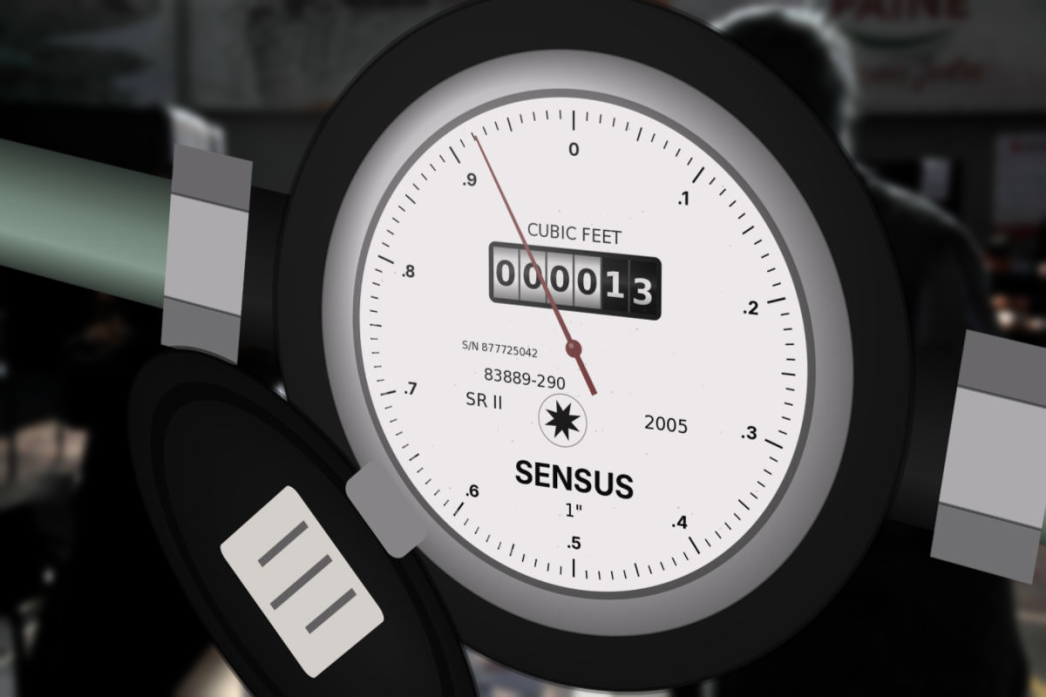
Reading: 12.92,ft³
